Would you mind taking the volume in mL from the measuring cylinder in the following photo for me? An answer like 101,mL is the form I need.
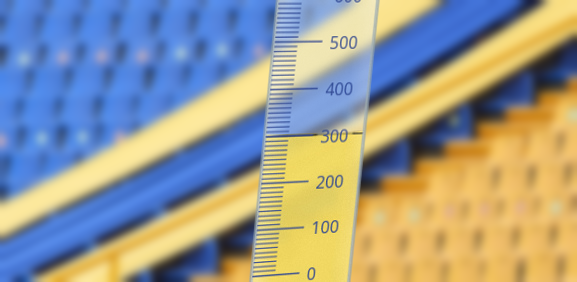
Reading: 300,mL
